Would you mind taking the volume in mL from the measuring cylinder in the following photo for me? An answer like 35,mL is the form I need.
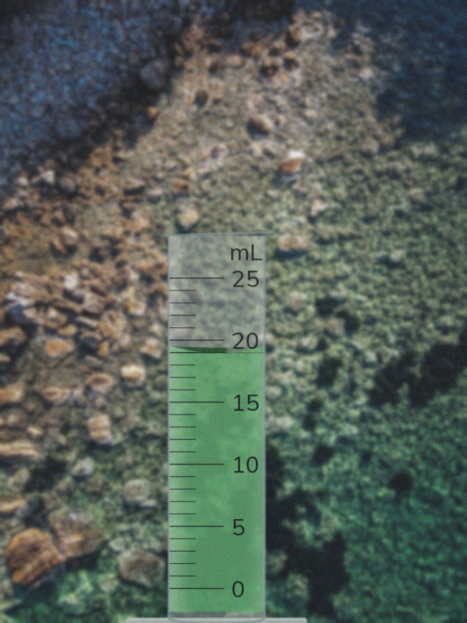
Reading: 19,mL
